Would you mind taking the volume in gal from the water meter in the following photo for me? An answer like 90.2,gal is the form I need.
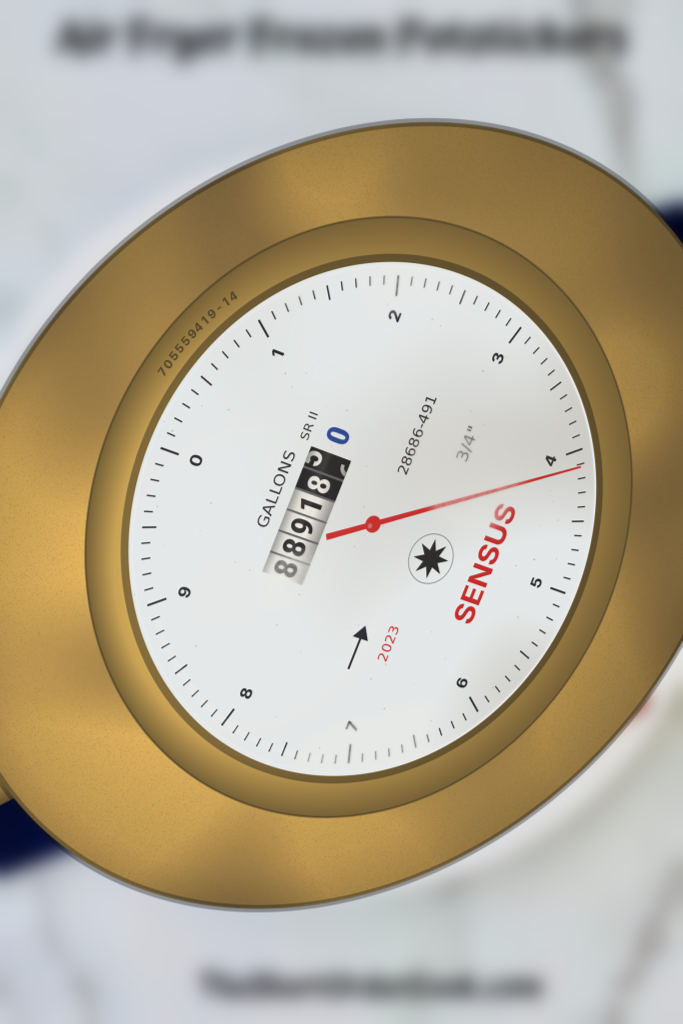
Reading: 8891854.1,gal
